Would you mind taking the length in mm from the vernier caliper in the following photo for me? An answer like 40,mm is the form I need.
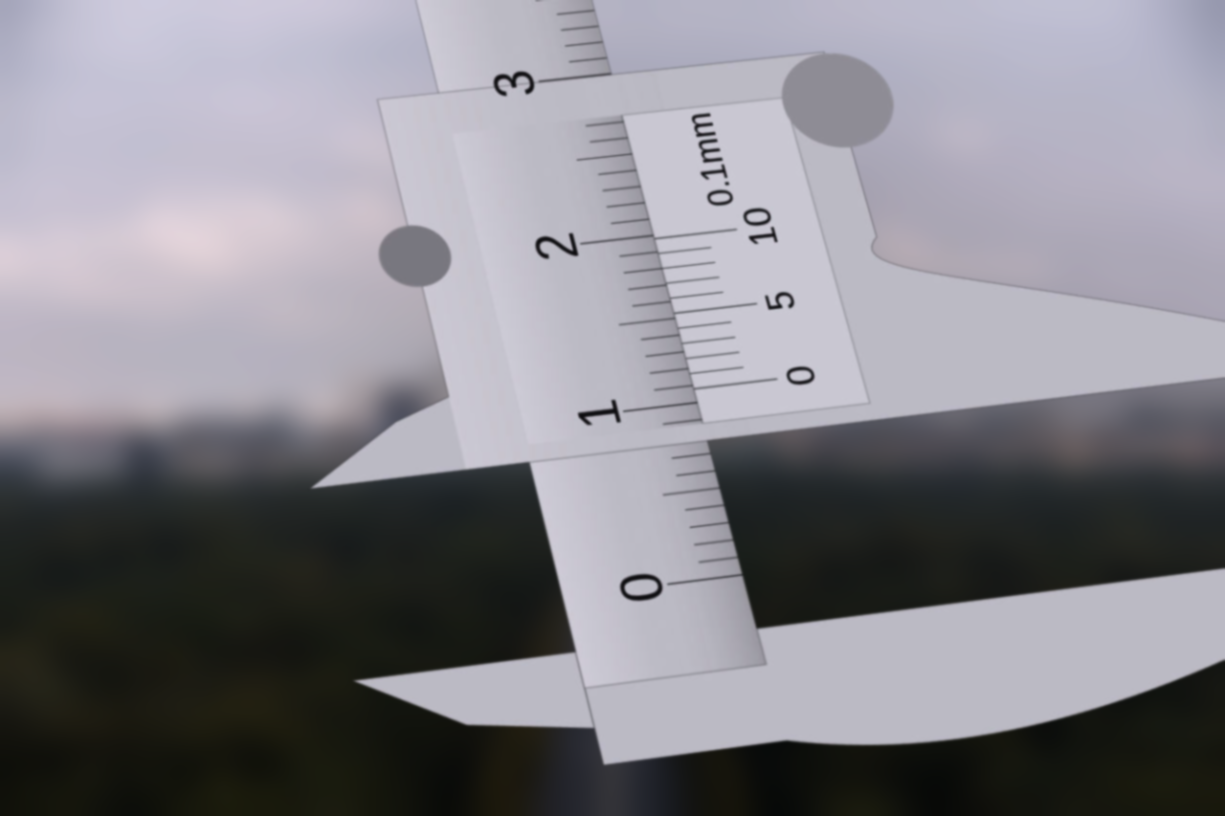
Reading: 10.8,mm
